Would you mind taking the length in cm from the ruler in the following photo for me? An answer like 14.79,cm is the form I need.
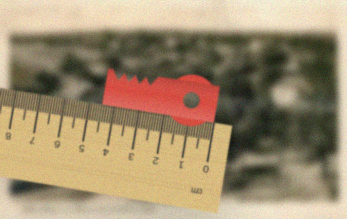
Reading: 4.5,cm
